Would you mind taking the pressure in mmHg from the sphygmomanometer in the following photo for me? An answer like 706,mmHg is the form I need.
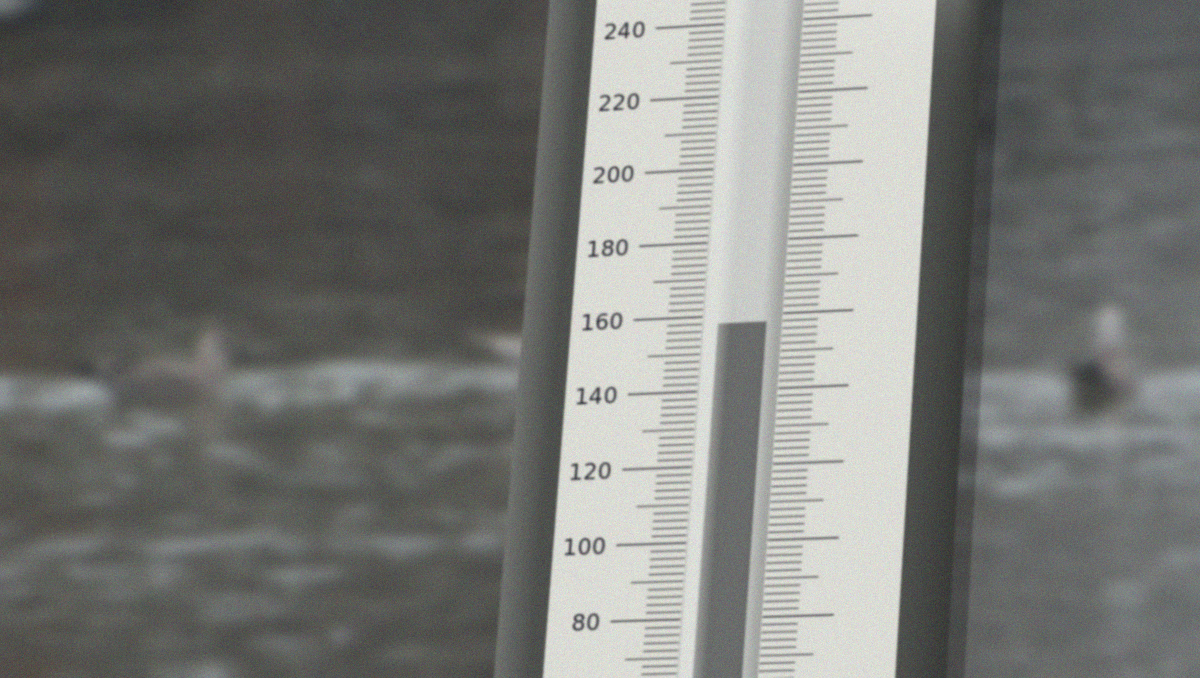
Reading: 158,mmHg
